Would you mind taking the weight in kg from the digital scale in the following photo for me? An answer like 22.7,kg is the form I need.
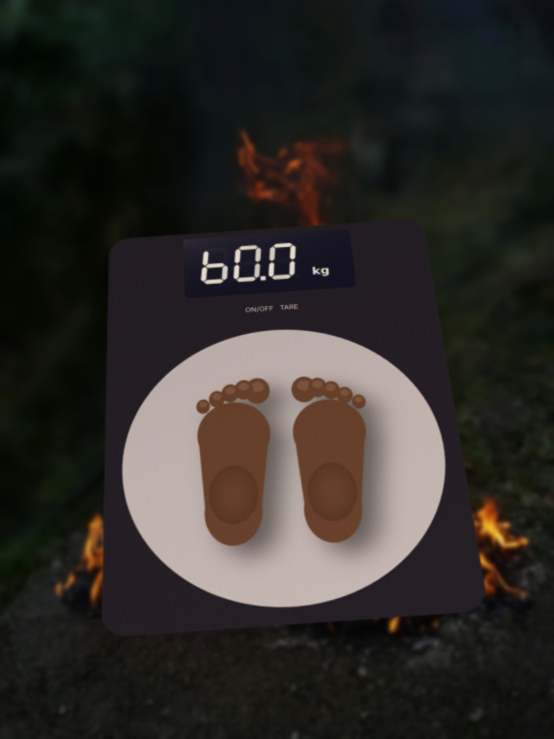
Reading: 60.0,kg
